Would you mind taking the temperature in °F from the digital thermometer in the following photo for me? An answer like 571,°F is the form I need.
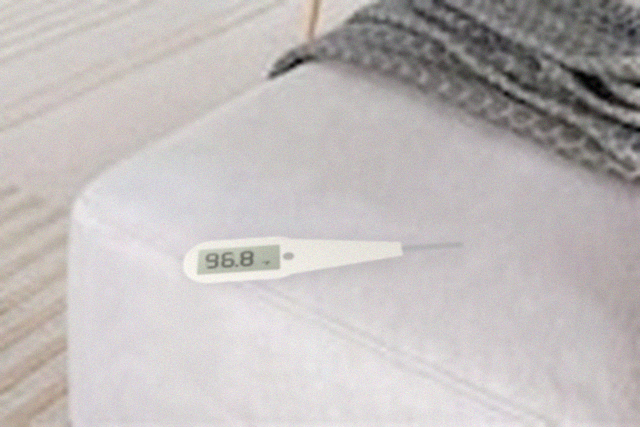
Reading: 96.8,°F
